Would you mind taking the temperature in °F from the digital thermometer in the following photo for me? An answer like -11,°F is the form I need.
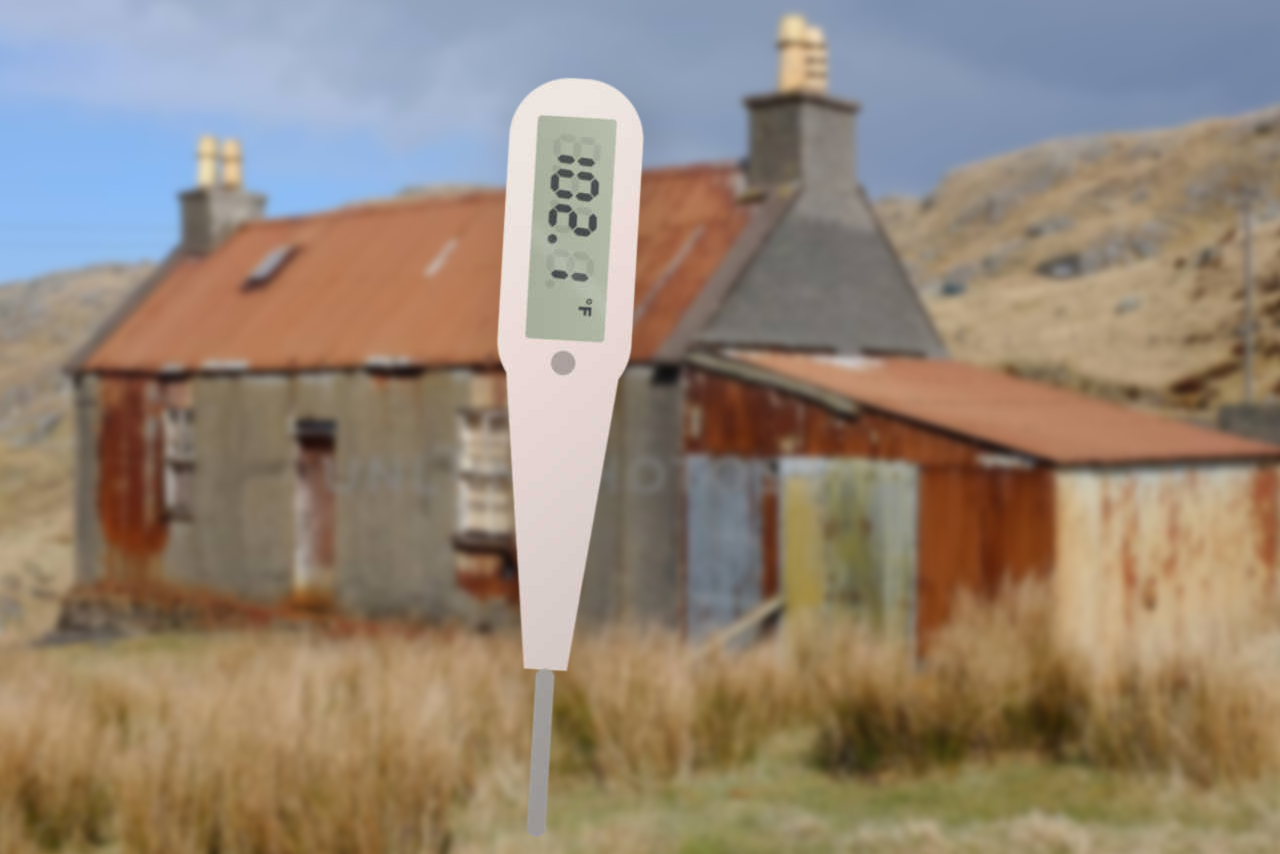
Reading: 102.1,°F
